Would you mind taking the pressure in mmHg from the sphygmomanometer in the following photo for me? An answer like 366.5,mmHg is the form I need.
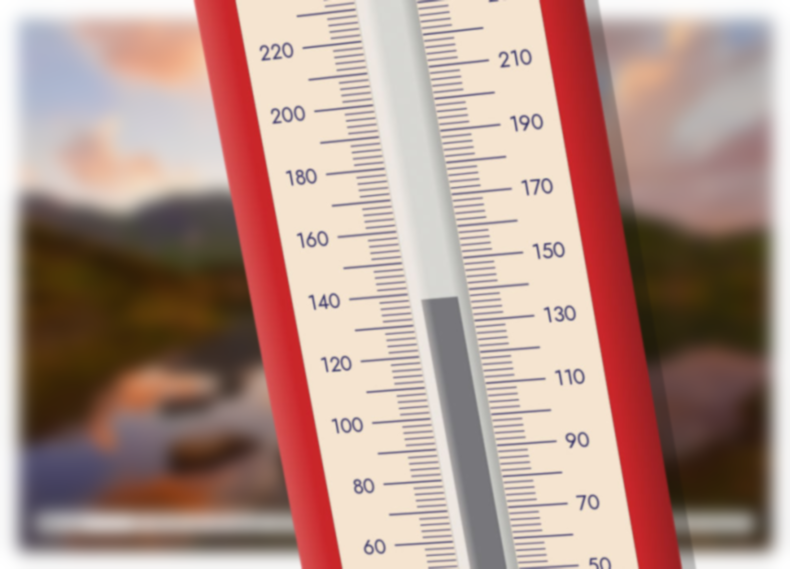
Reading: 138,mmHg
